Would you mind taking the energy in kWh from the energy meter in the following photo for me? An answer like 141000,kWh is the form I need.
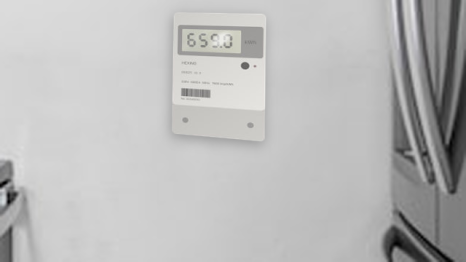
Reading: 659.0,kWh
